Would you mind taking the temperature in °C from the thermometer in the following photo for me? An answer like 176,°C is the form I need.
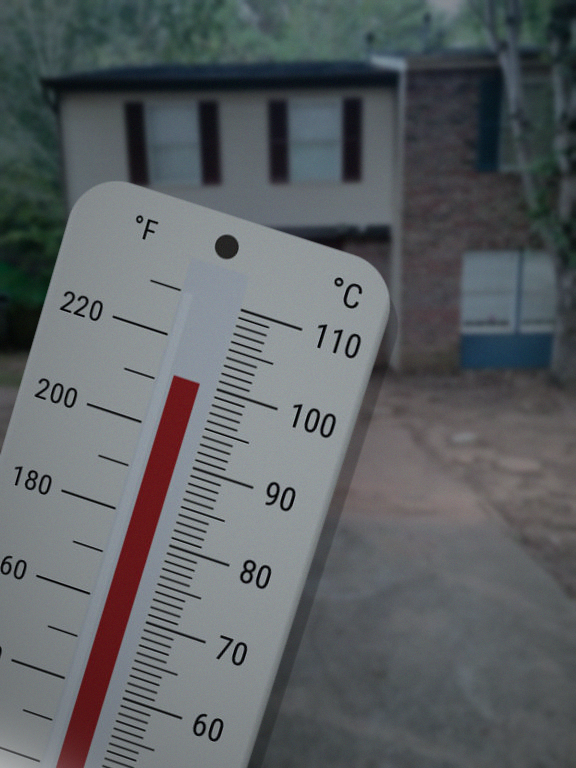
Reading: 100,°C
